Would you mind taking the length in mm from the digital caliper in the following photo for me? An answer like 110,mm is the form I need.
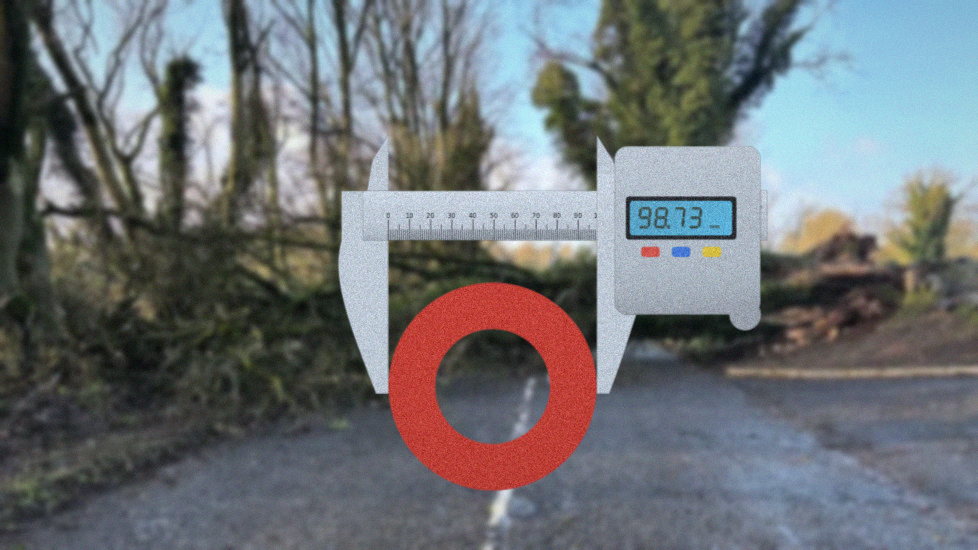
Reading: 98.73,mm
